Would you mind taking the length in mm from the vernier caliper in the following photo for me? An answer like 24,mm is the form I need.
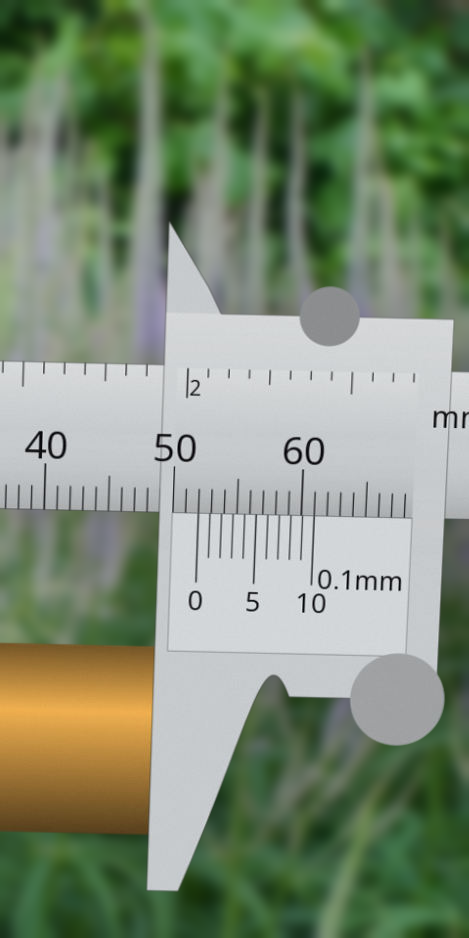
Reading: 52.0,mm
